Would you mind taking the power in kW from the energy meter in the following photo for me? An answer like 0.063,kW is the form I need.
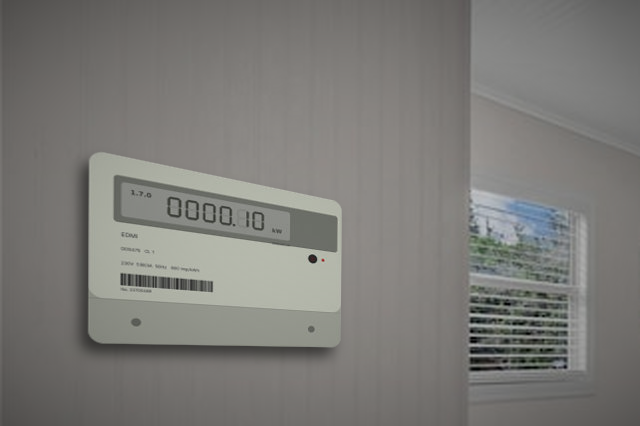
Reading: 0.10,kW
